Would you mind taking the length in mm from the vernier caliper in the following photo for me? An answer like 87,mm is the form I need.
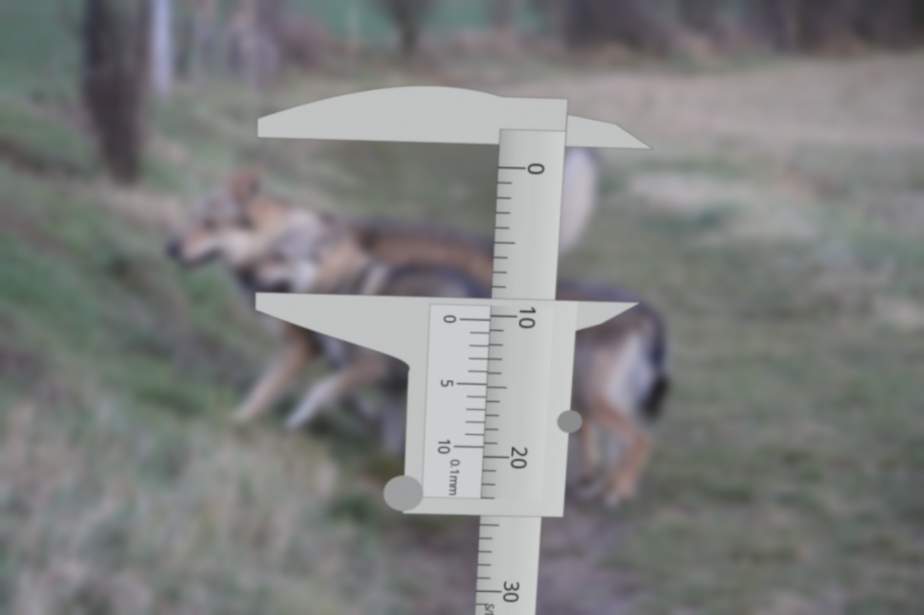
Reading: 10.3,mm
